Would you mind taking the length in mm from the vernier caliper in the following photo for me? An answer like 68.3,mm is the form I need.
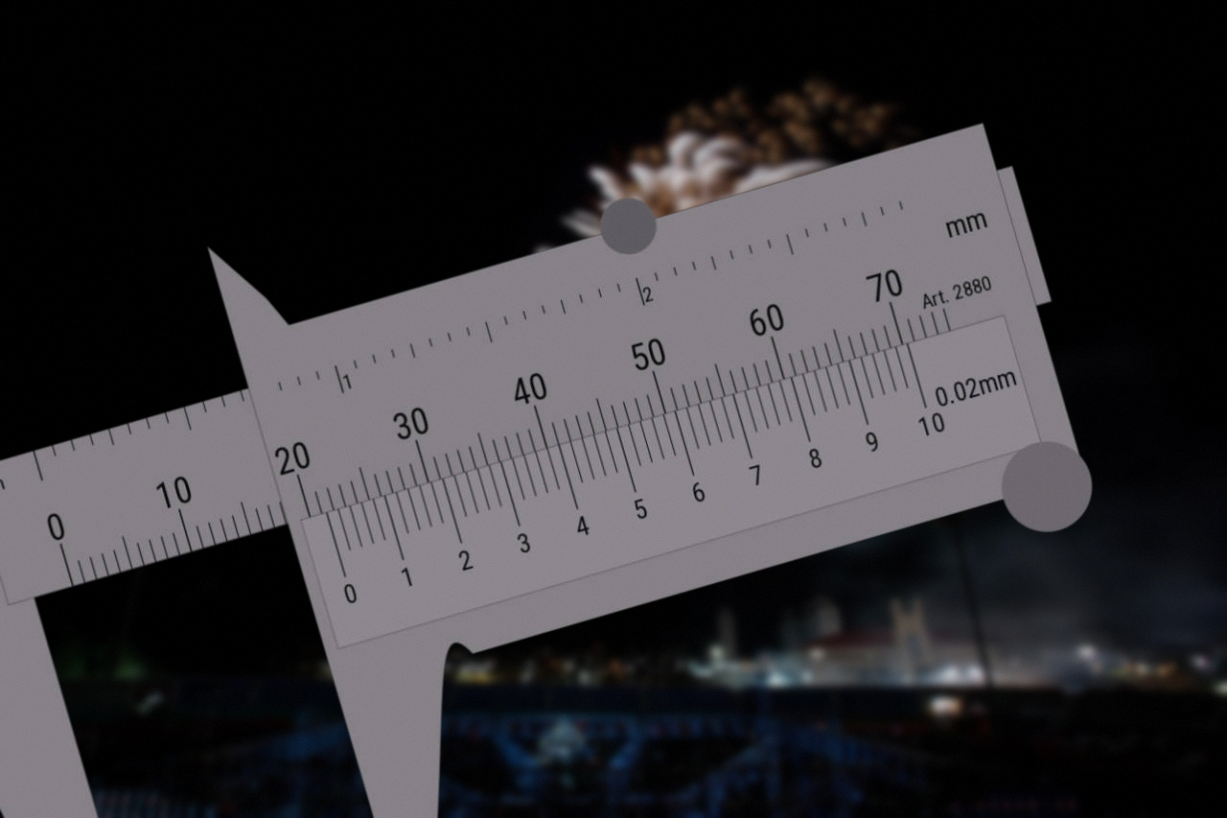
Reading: 21.4,mm
